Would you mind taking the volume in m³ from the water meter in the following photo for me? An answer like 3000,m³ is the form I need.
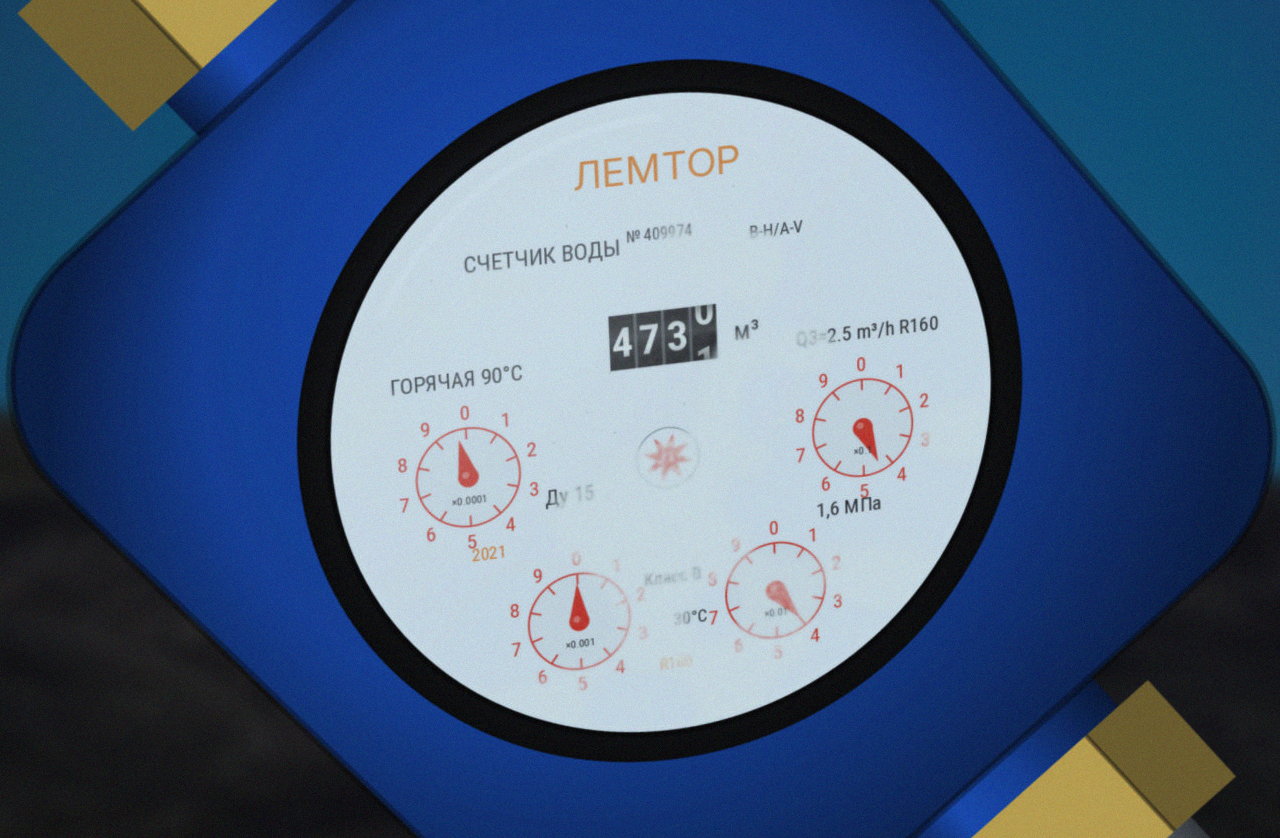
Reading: 4730.4399,m³
